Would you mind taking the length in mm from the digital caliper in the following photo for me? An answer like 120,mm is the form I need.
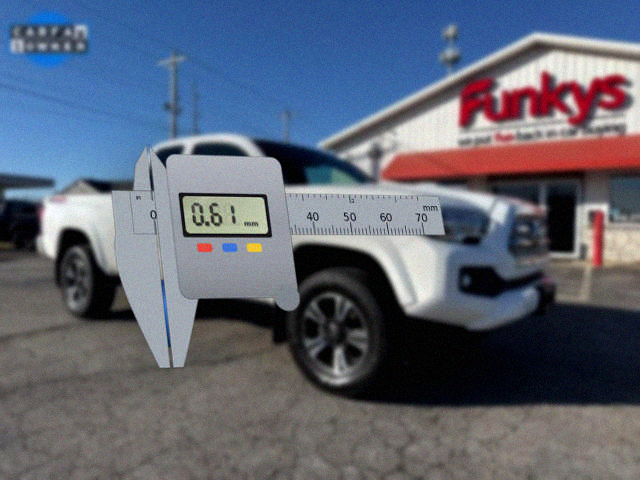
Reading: 0.61,mm
